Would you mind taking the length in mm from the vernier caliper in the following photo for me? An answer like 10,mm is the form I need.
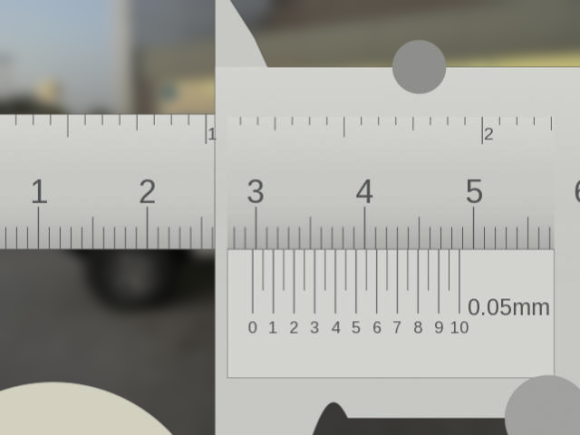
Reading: 29.7,mm
